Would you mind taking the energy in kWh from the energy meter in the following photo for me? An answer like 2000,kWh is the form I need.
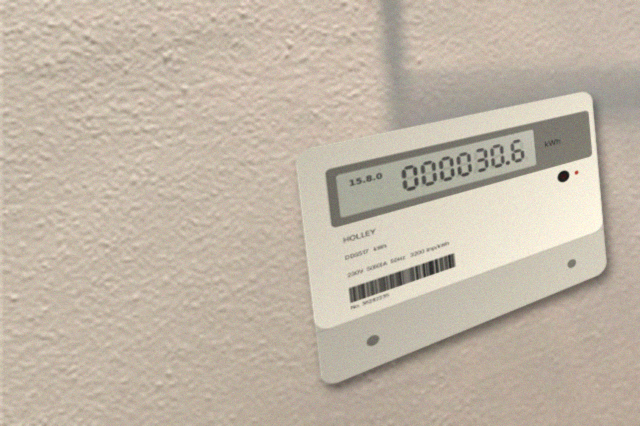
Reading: 30.6,kWh
